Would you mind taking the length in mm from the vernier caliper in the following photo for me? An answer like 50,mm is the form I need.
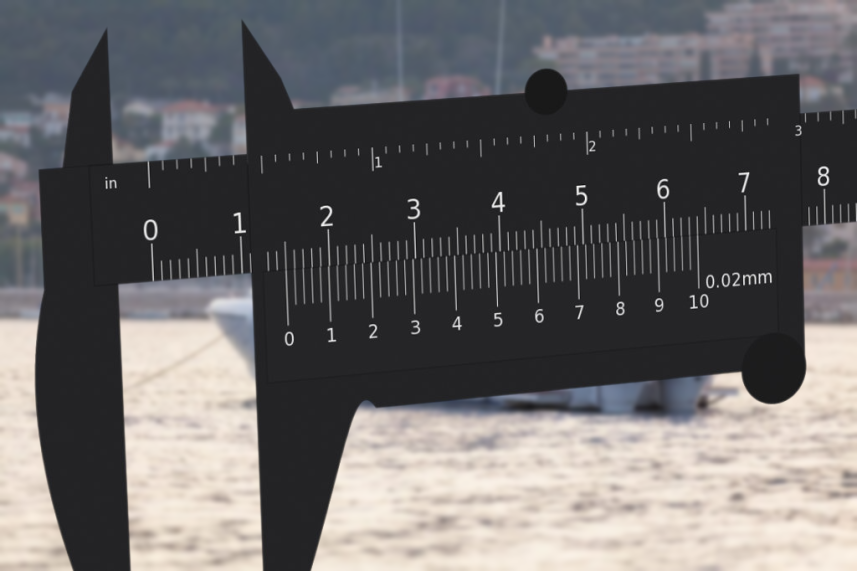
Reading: 15.0,mm
